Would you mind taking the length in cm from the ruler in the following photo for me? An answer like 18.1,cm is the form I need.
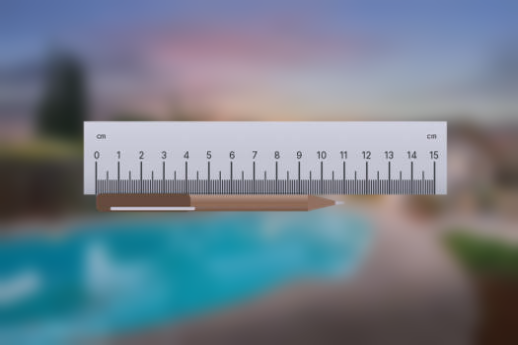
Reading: 11,cm
